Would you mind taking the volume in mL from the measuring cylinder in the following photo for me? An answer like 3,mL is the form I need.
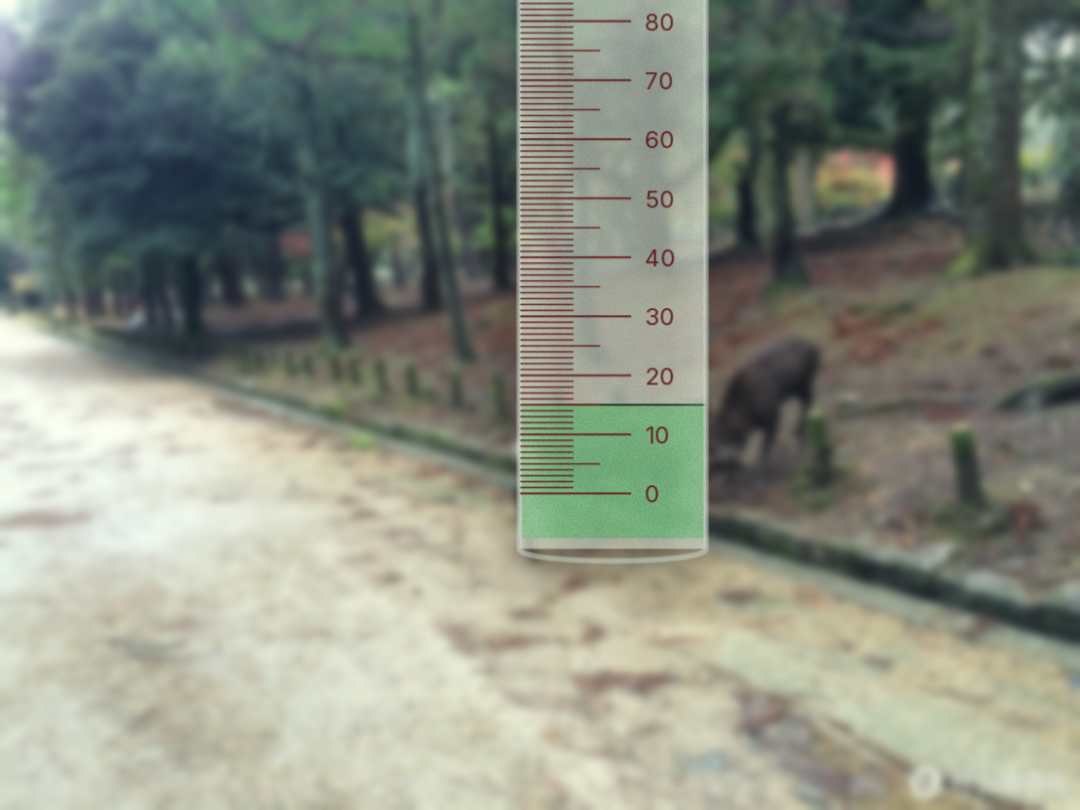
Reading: 15,mL
